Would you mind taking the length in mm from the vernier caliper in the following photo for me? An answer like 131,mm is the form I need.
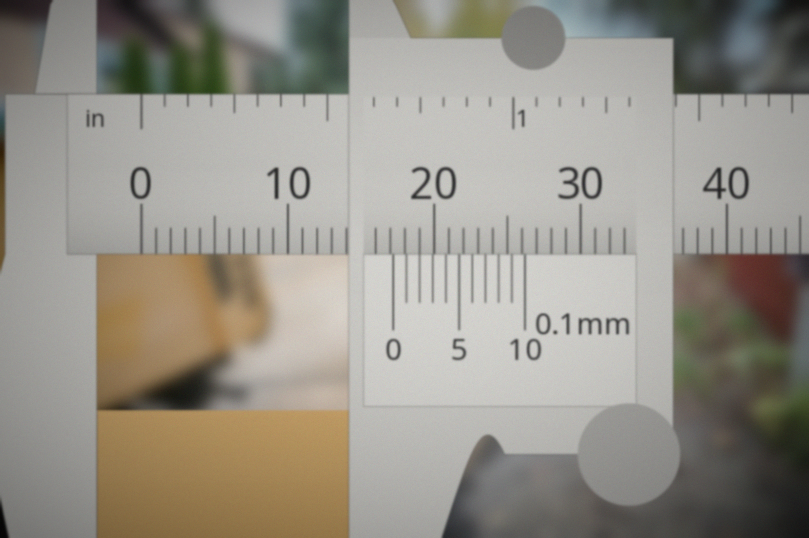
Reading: 17.2,mm
